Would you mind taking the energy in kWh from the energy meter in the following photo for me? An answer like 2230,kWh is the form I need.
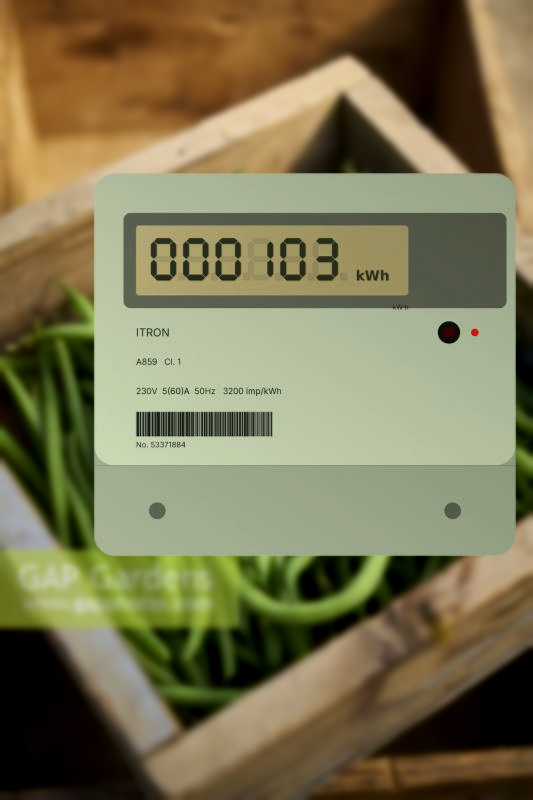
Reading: 103,kWh
